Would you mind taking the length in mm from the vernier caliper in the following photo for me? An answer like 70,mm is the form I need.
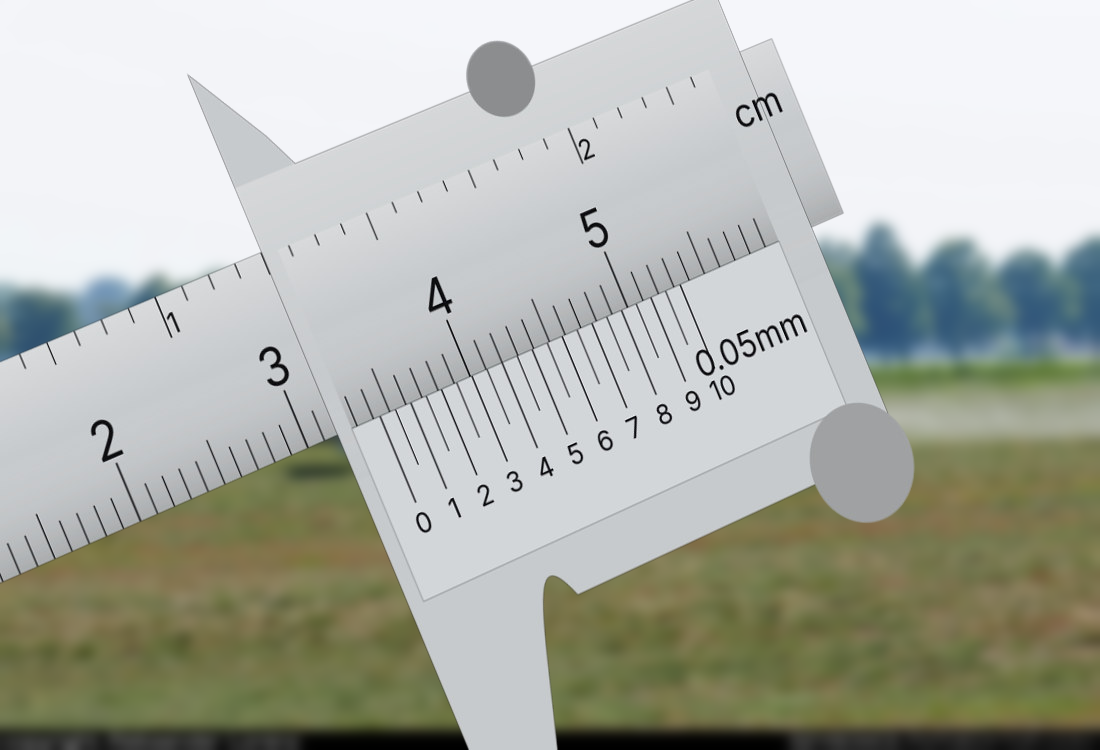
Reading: 34.4,mm
